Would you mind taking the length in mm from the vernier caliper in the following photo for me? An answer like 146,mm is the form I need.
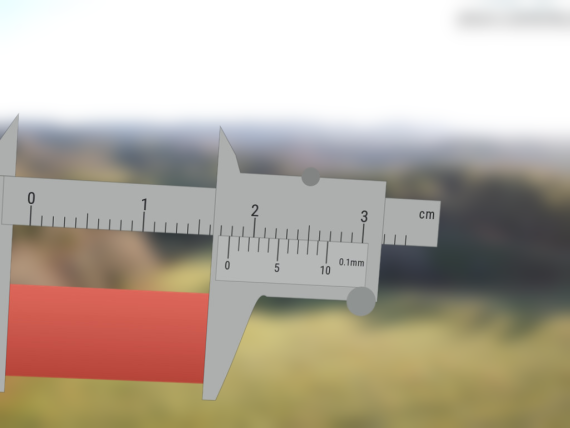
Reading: 17.8,mm
